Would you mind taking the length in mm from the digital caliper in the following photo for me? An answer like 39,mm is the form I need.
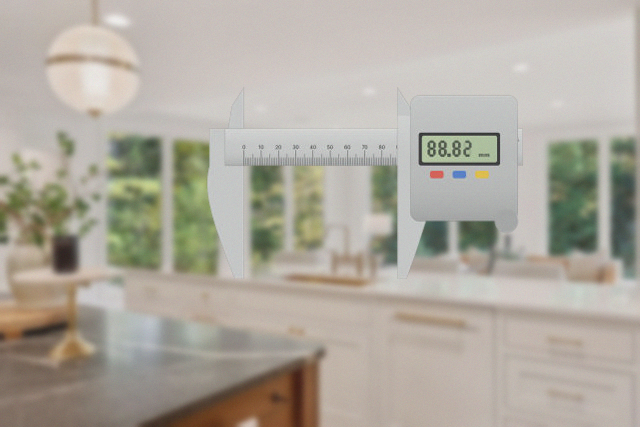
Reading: 88.82,mm
